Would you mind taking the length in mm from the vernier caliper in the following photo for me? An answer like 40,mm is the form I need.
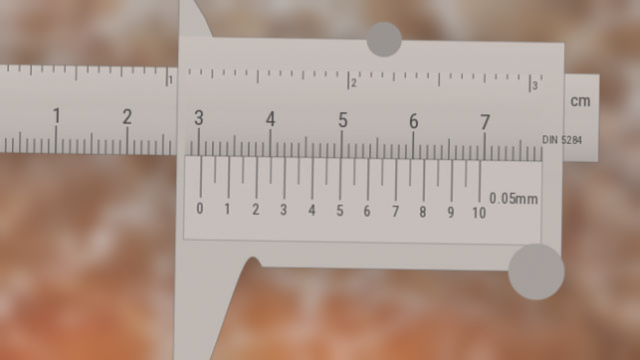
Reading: 30.4,mm
